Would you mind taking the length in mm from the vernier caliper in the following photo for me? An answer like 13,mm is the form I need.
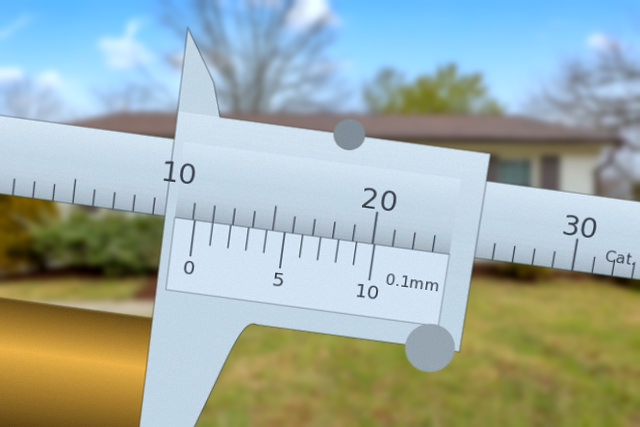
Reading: 11.1,mm
